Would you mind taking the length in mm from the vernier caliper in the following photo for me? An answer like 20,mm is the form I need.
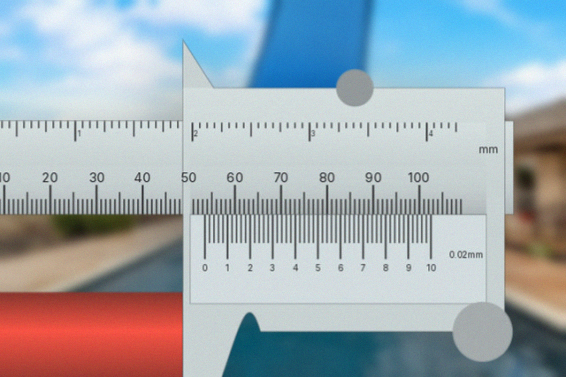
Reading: 53.5,mm
